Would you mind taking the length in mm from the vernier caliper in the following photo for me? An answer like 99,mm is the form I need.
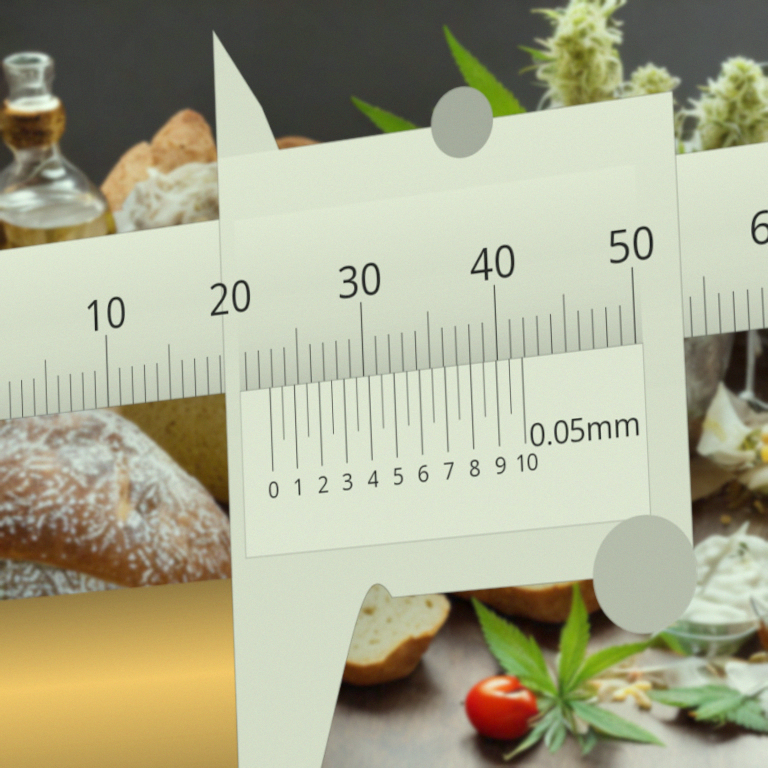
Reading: 22.8,mm
